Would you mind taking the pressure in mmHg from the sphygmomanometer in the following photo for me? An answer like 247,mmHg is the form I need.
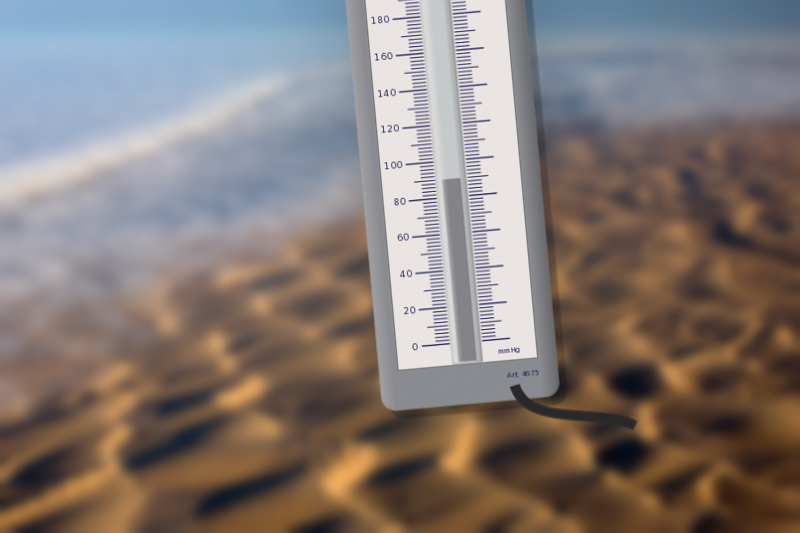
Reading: 90,mmHg
